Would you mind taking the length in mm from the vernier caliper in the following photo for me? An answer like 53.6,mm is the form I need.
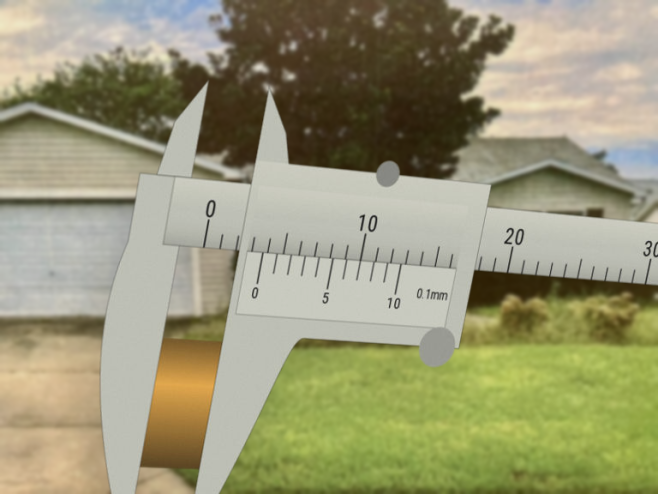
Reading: 3.7,mm
